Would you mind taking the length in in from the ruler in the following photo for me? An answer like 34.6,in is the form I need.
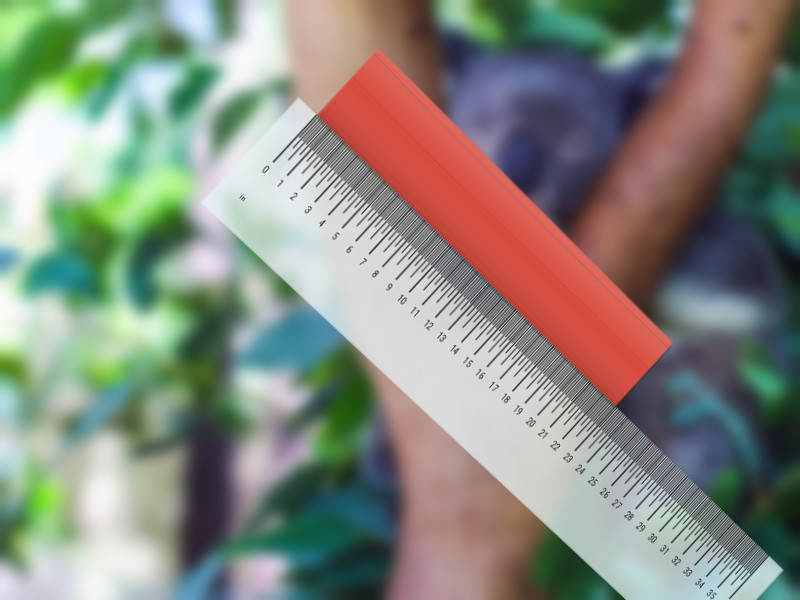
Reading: 23,in
